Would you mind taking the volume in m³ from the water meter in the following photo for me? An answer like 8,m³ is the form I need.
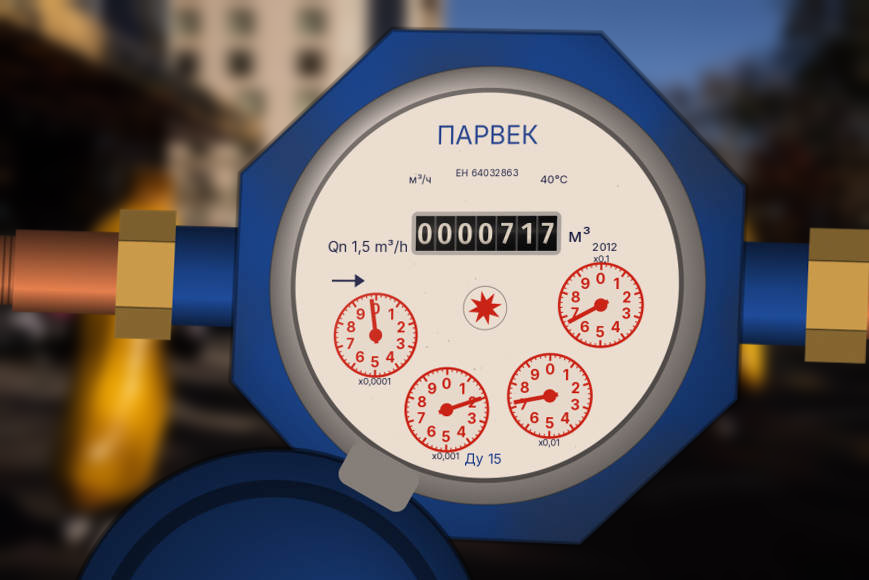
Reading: 717.6719,m³
